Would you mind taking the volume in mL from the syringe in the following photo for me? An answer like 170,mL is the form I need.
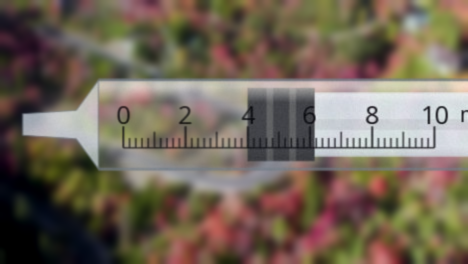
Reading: 4,mL
